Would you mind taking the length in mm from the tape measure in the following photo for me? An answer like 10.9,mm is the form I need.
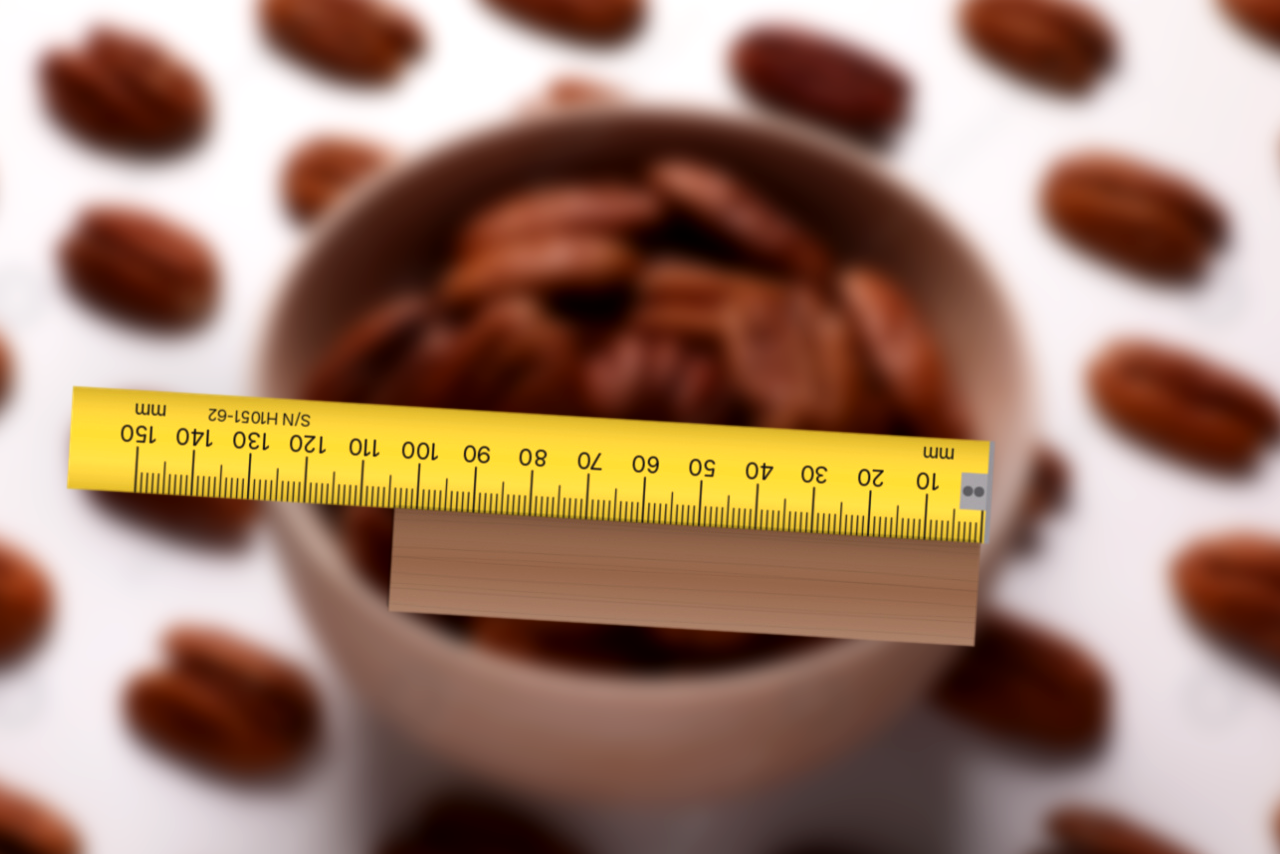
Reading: 104,mm
